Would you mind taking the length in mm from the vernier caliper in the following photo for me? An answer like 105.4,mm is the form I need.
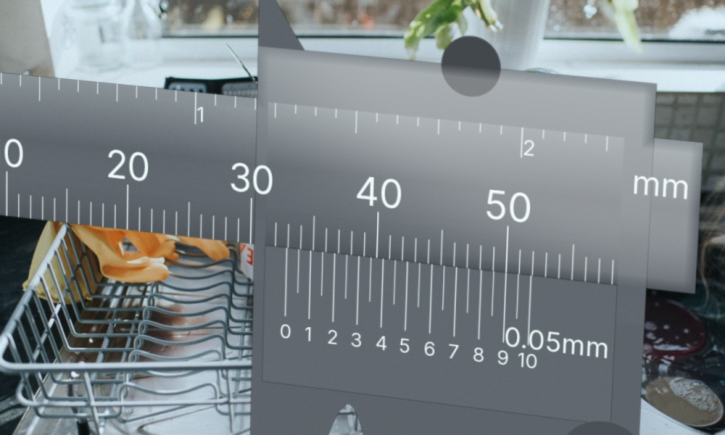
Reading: 32.9,mm
